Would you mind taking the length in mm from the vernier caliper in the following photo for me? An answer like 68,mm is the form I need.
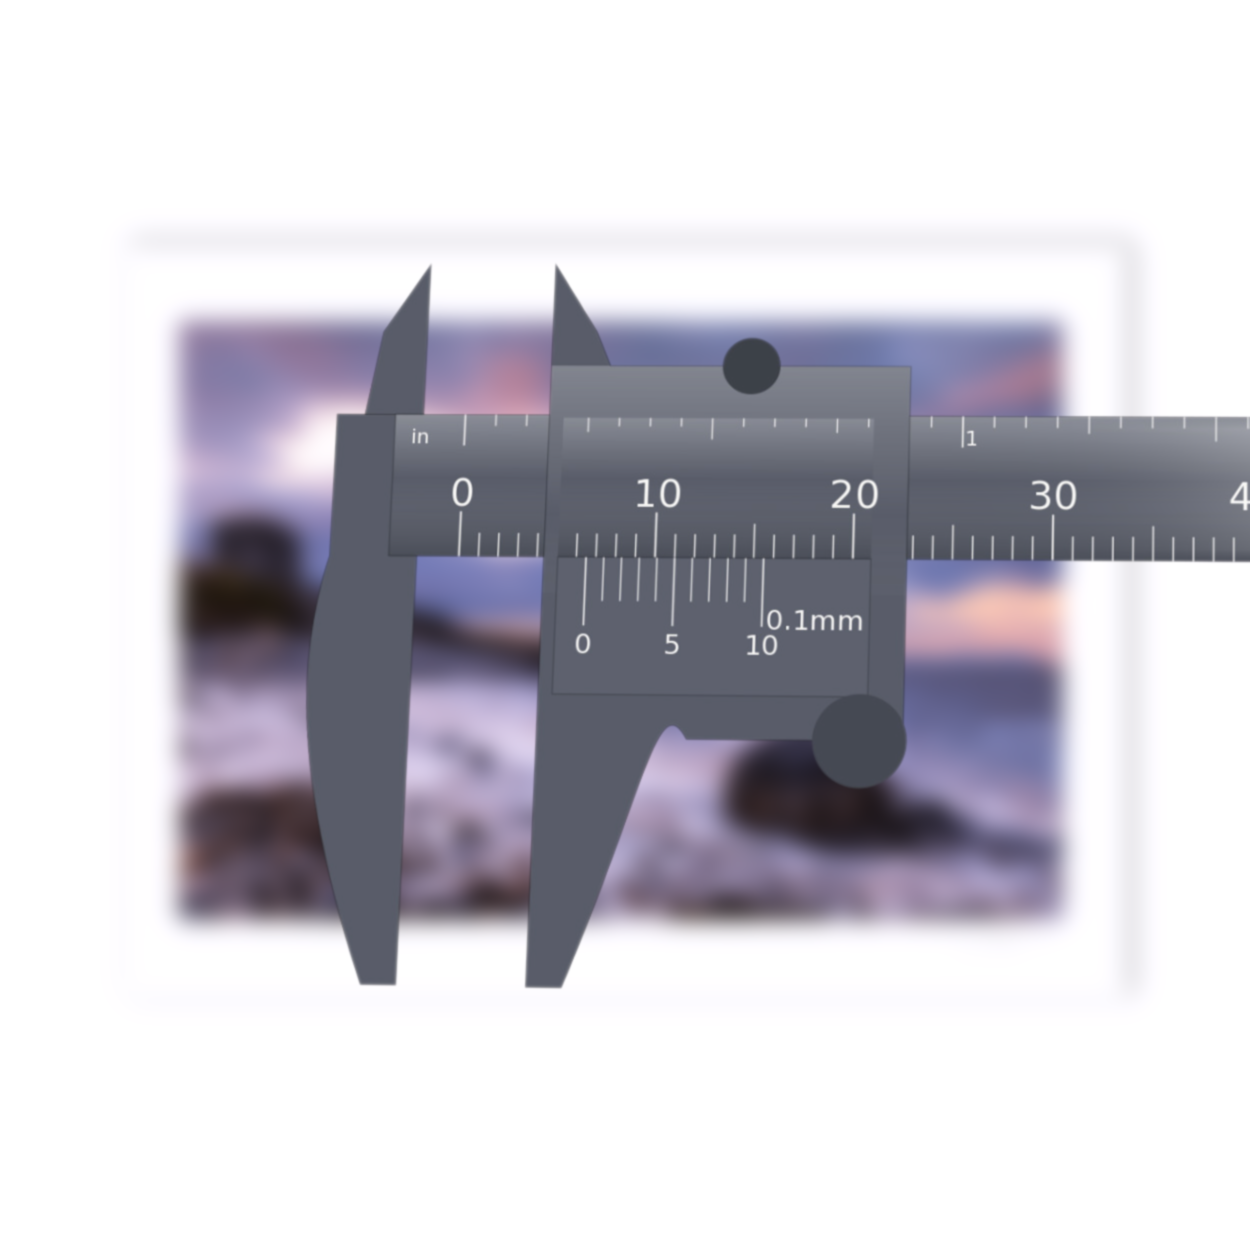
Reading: 6.5,mm
